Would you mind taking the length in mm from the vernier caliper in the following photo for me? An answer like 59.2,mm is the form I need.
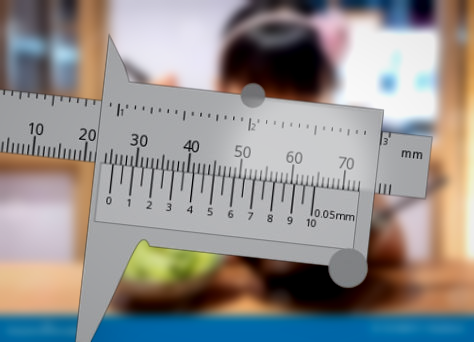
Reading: 25.5,mm
